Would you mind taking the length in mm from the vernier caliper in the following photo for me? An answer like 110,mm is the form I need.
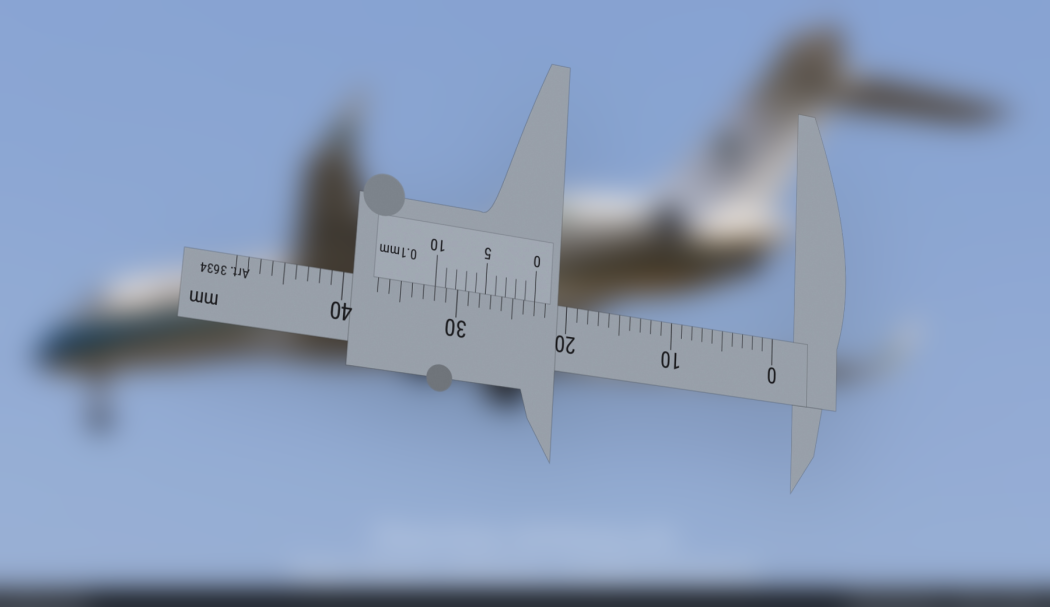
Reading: 23.0,mm
